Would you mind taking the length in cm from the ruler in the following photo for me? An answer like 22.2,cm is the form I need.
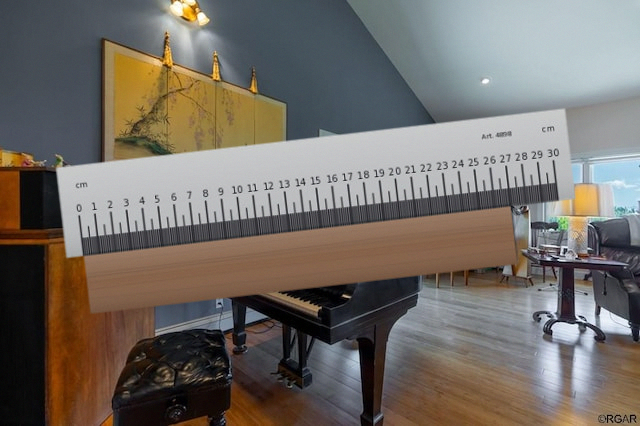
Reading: 27,cm
